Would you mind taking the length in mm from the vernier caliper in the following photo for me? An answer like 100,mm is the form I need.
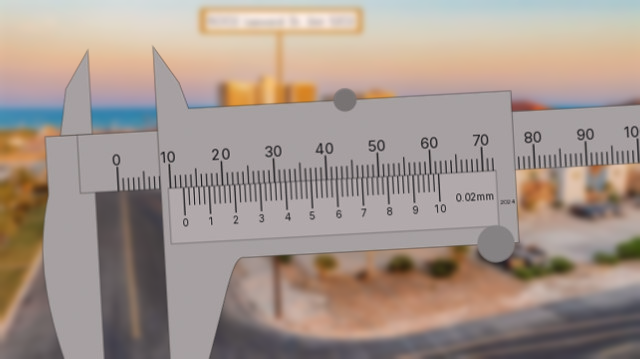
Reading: 12.5,mm
